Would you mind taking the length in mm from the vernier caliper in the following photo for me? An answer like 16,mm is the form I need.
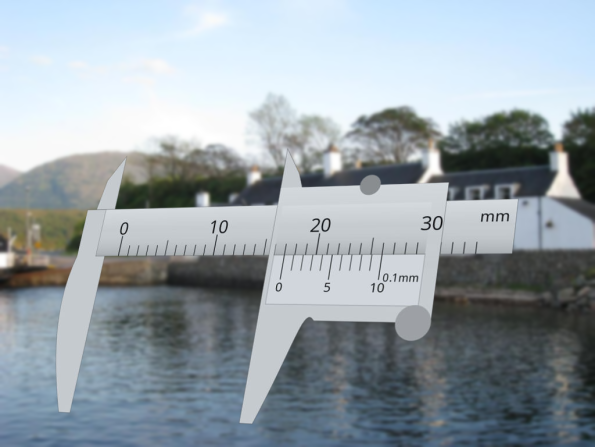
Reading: 17.0,mm
